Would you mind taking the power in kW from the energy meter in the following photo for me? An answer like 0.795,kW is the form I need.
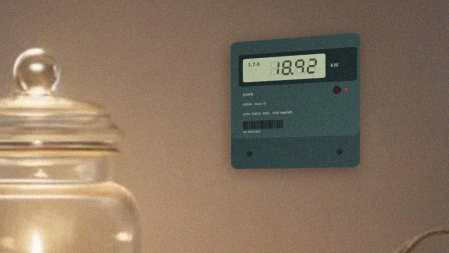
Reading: 18.92,kW
